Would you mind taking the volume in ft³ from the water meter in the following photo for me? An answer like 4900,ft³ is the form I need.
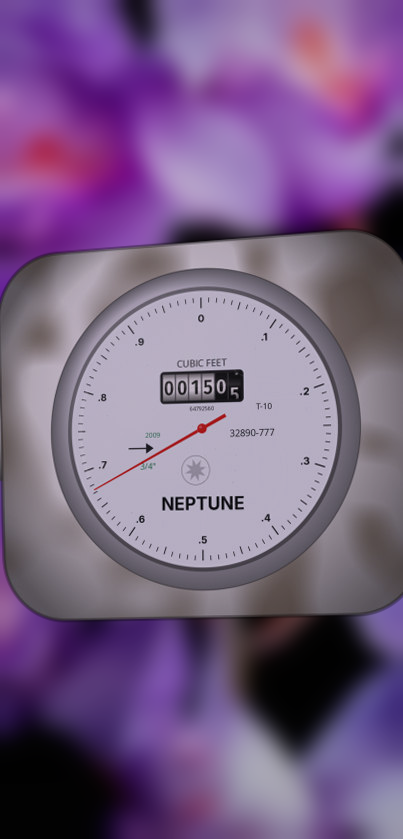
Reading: 1504.67,ft³
